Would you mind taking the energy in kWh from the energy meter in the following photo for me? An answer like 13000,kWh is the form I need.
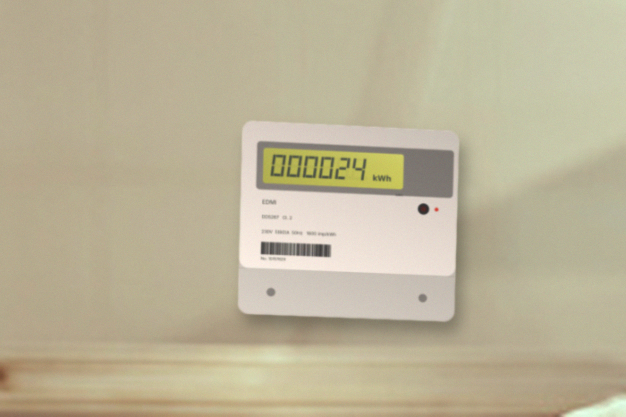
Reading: 24,kWh
